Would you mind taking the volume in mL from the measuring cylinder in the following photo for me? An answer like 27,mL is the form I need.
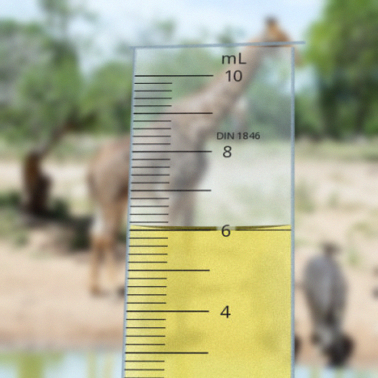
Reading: 6,mL
